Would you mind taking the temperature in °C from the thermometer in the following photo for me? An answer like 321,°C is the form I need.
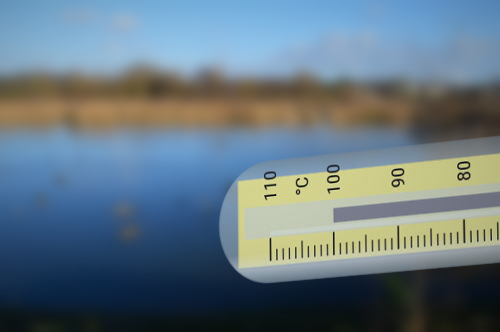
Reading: 100,°C
